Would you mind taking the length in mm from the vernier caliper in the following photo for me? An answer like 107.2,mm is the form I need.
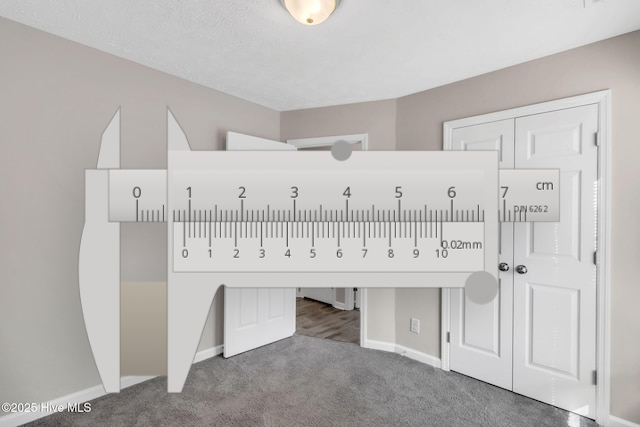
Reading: 9.0,mm
